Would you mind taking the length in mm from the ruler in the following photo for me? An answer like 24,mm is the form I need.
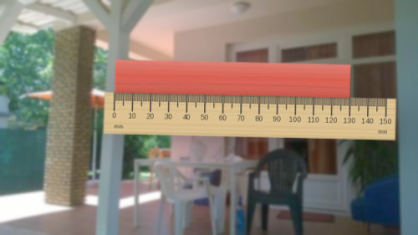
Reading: 130,mm
